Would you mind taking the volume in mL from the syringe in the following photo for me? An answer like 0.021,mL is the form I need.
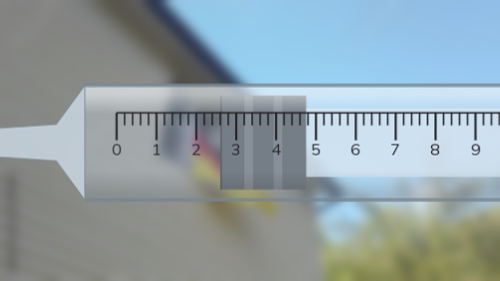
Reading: 2.6,mL
